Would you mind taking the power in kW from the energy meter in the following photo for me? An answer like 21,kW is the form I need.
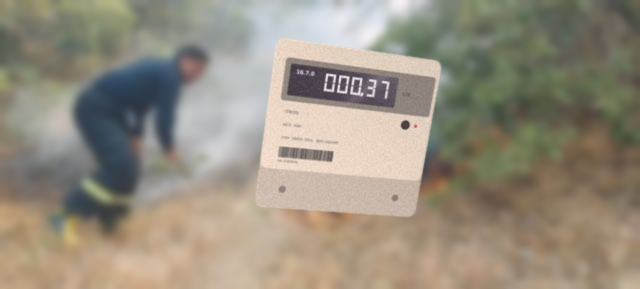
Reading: 0.37,kW
